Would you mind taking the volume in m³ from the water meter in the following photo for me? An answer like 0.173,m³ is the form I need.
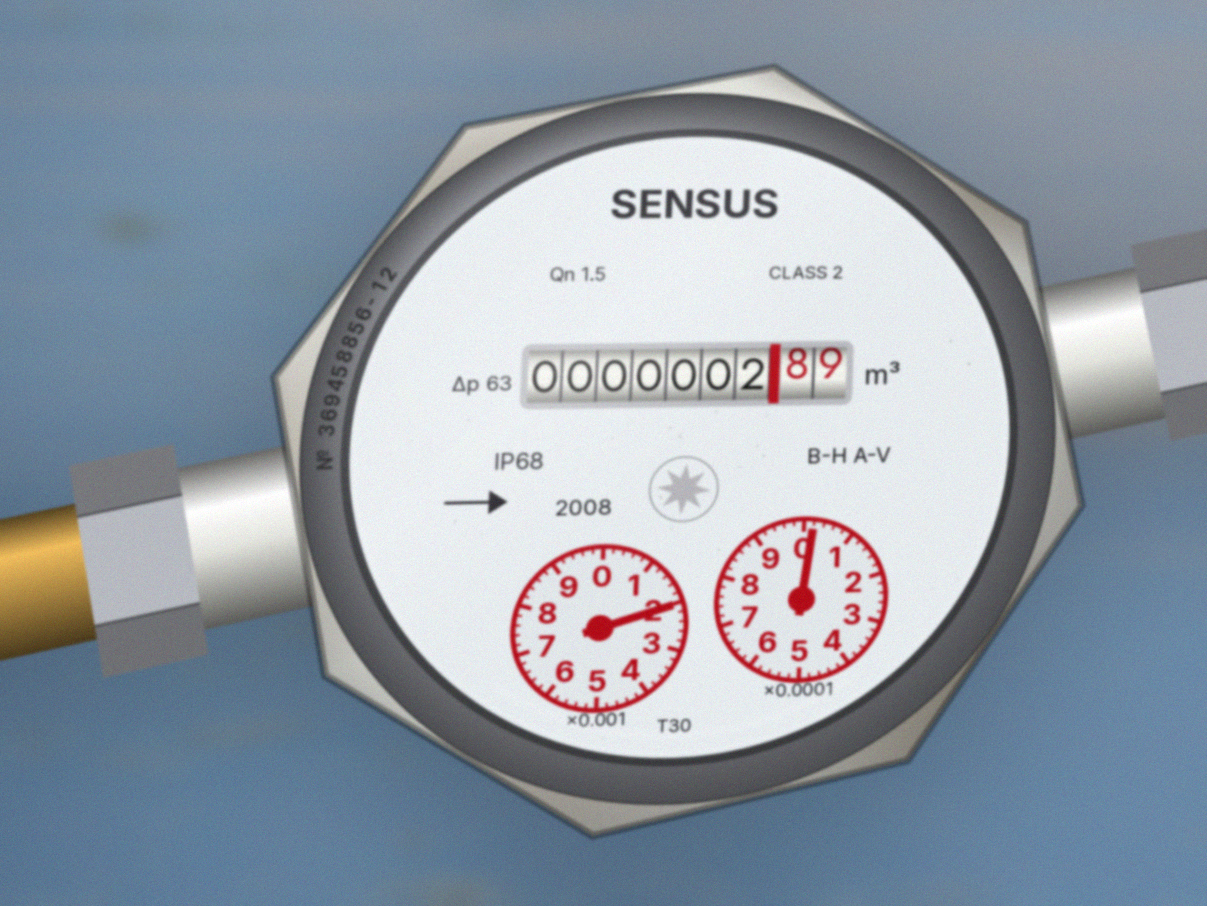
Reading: 2.8920,m³
